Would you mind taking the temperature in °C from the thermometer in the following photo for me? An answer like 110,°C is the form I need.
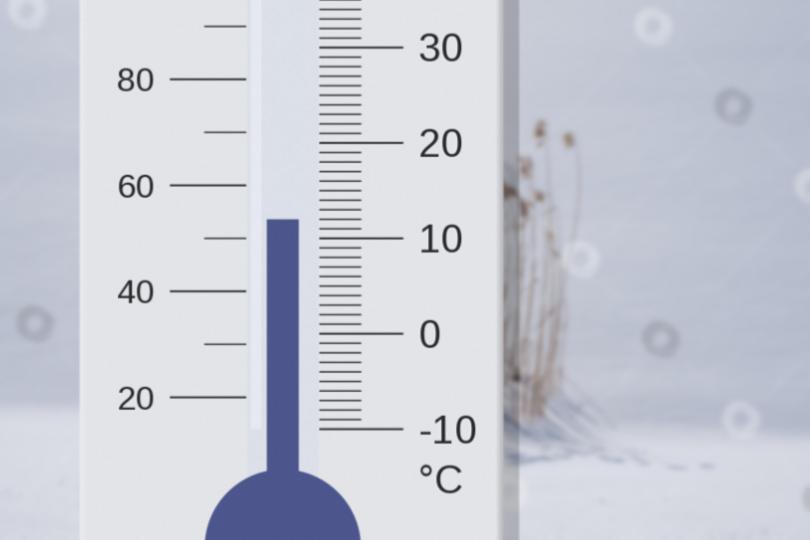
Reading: 12,°C
